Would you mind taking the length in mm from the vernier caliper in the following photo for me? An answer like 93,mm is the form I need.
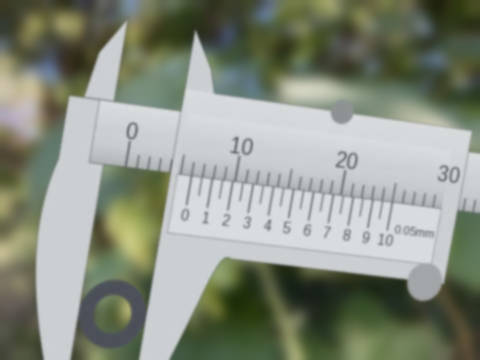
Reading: 6.0,mm
